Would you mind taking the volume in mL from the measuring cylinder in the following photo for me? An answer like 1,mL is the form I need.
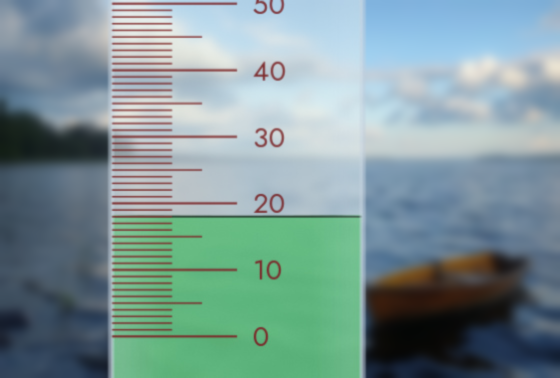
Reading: 18,mL
